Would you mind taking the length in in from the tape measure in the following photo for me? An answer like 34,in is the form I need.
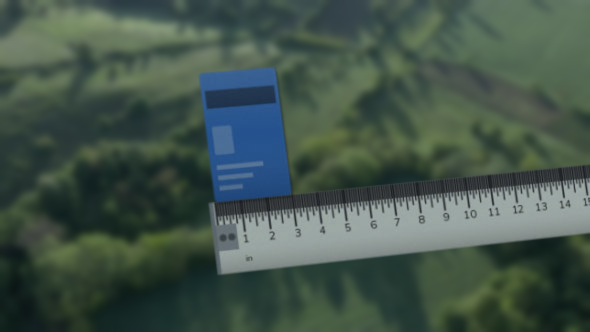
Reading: 3,in
